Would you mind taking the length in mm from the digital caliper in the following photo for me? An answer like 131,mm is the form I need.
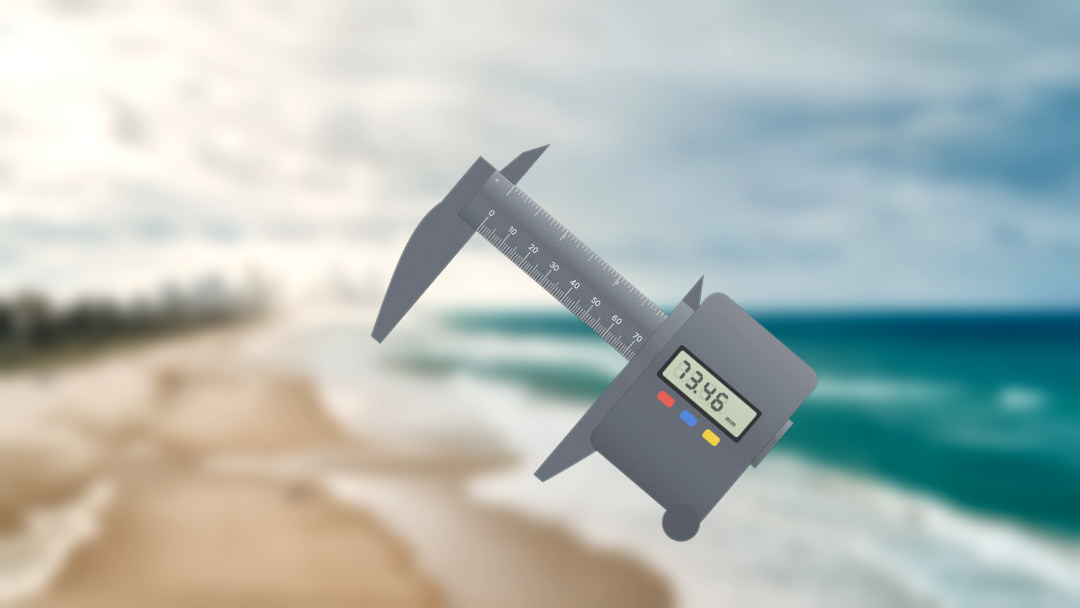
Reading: 73.46,mm
